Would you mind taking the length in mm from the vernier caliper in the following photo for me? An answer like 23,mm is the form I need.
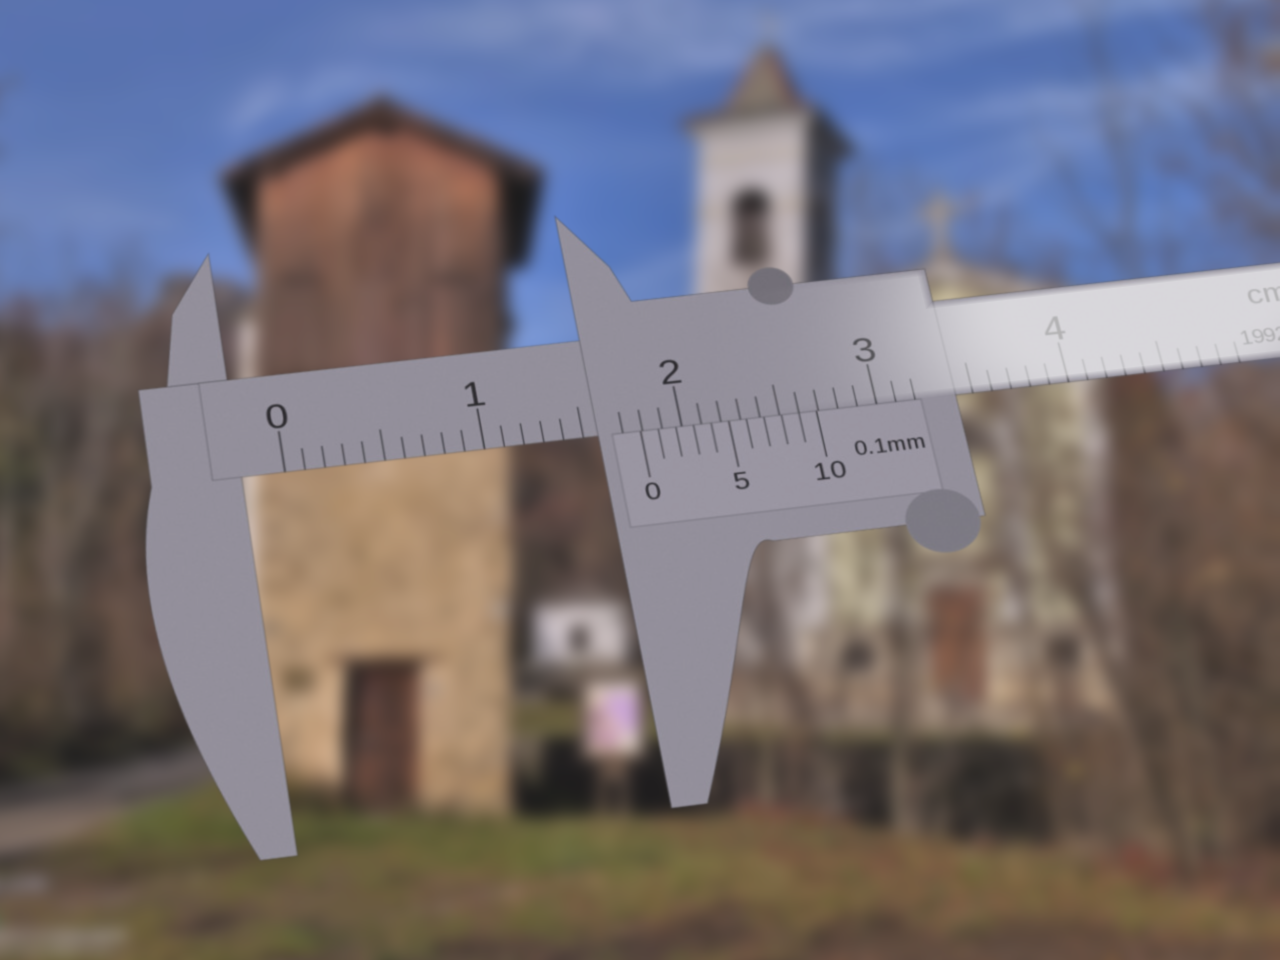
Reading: 17.9,mm
